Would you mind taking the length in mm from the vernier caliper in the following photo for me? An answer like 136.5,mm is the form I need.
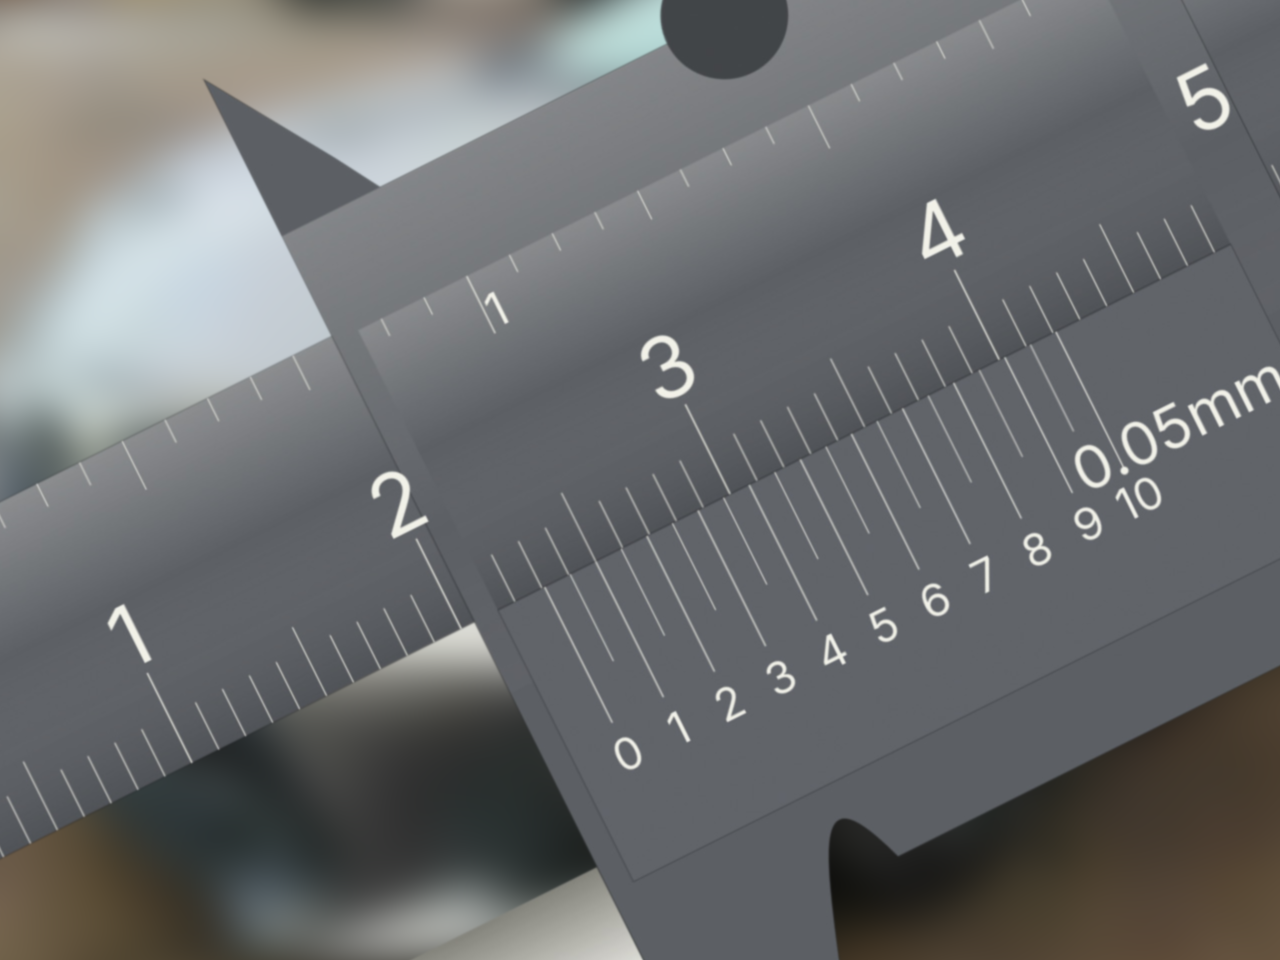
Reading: 23.10,mm
